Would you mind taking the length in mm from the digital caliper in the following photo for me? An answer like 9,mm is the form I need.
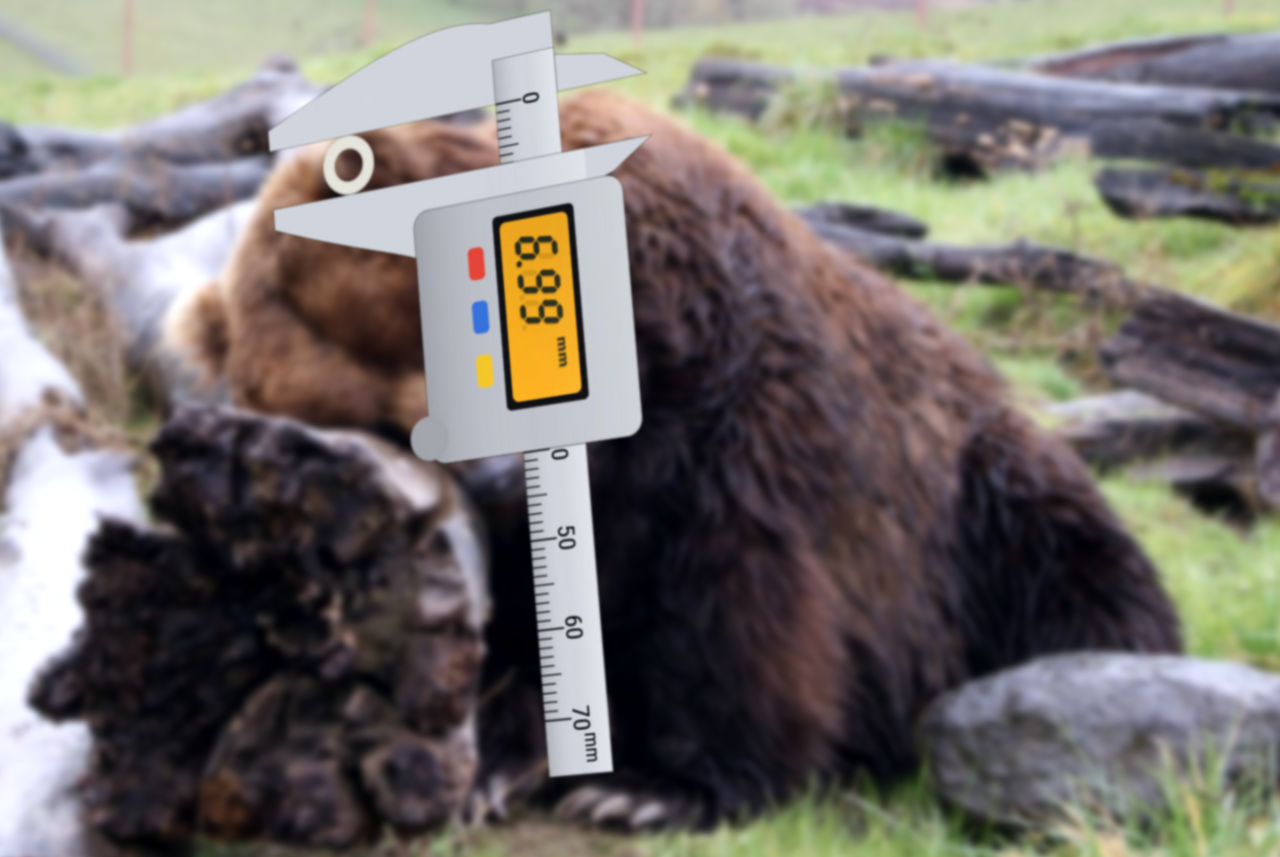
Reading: 6.99,mm
